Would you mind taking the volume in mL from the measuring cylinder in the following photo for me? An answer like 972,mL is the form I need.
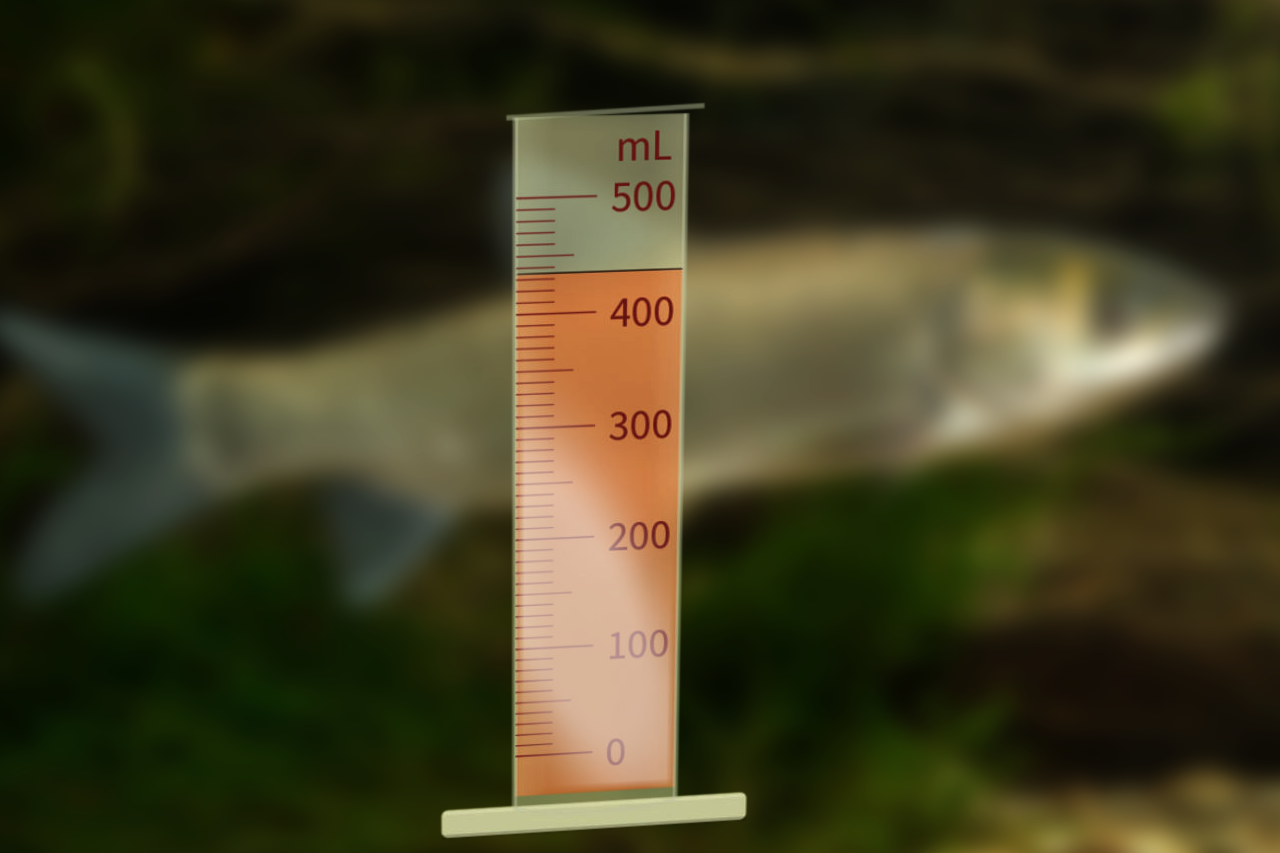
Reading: 435,mL
